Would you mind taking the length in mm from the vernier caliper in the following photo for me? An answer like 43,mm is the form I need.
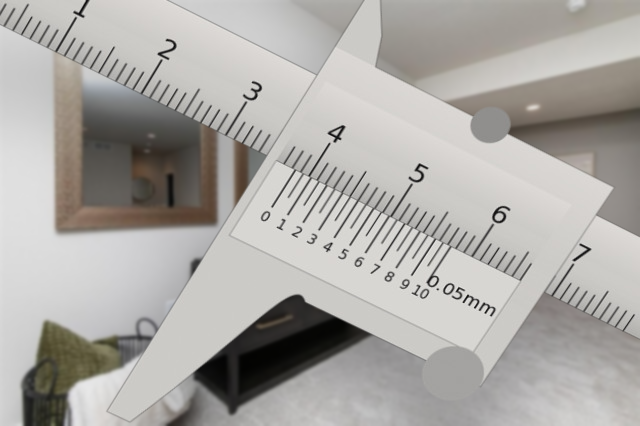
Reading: 38.4,mm
